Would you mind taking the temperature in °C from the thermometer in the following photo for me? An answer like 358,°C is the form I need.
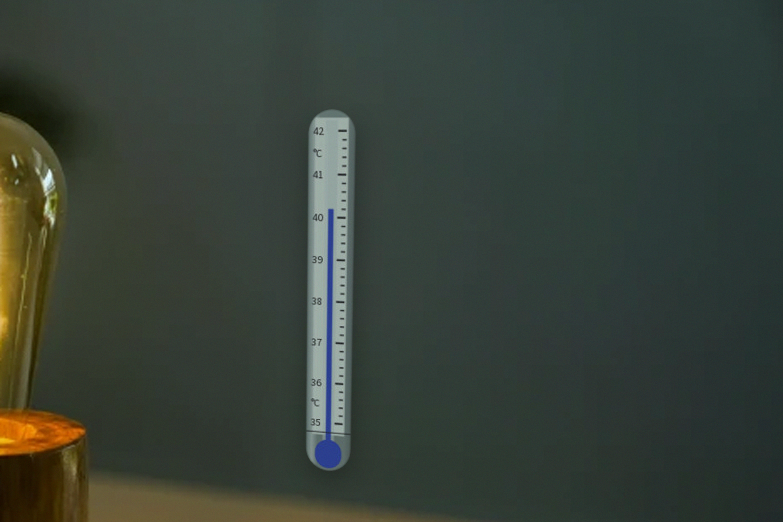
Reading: 40.2,°C
